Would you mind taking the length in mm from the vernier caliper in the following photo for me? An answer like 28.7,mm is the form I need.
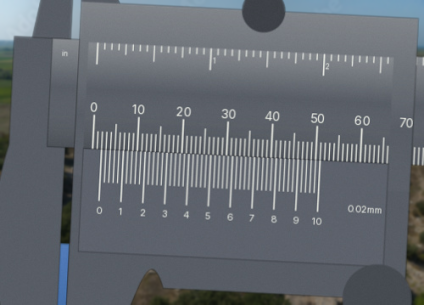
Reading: 2.0,mm
